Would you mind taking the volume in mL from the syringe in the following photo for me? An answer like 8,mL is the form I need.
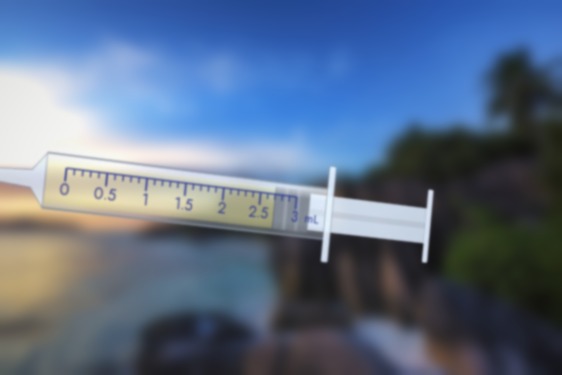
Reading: 2.7,mL
